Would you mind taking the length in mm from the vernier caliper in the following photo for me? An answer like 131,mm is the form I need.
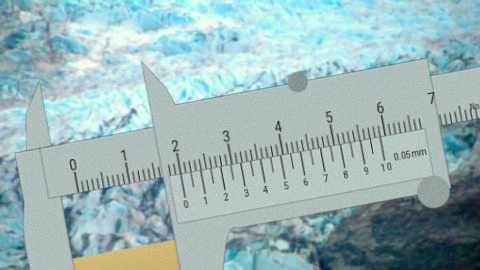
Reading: 20.0,mm
